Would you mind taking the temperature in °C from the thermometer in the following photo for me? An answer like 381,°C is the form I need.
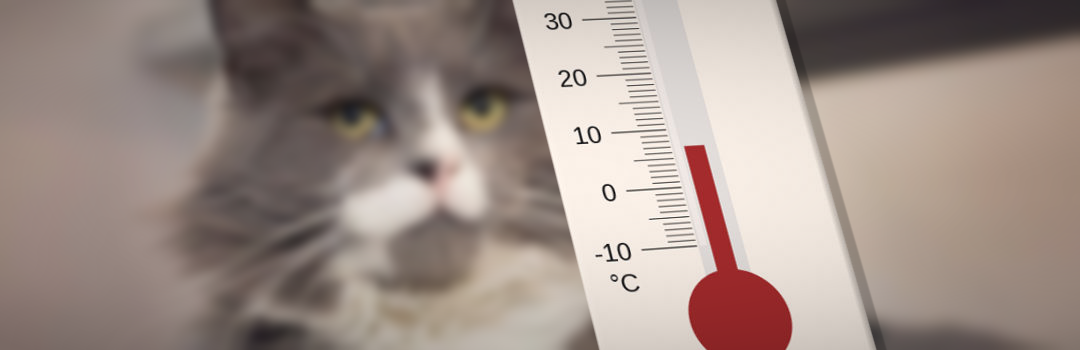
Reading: 7,°C
